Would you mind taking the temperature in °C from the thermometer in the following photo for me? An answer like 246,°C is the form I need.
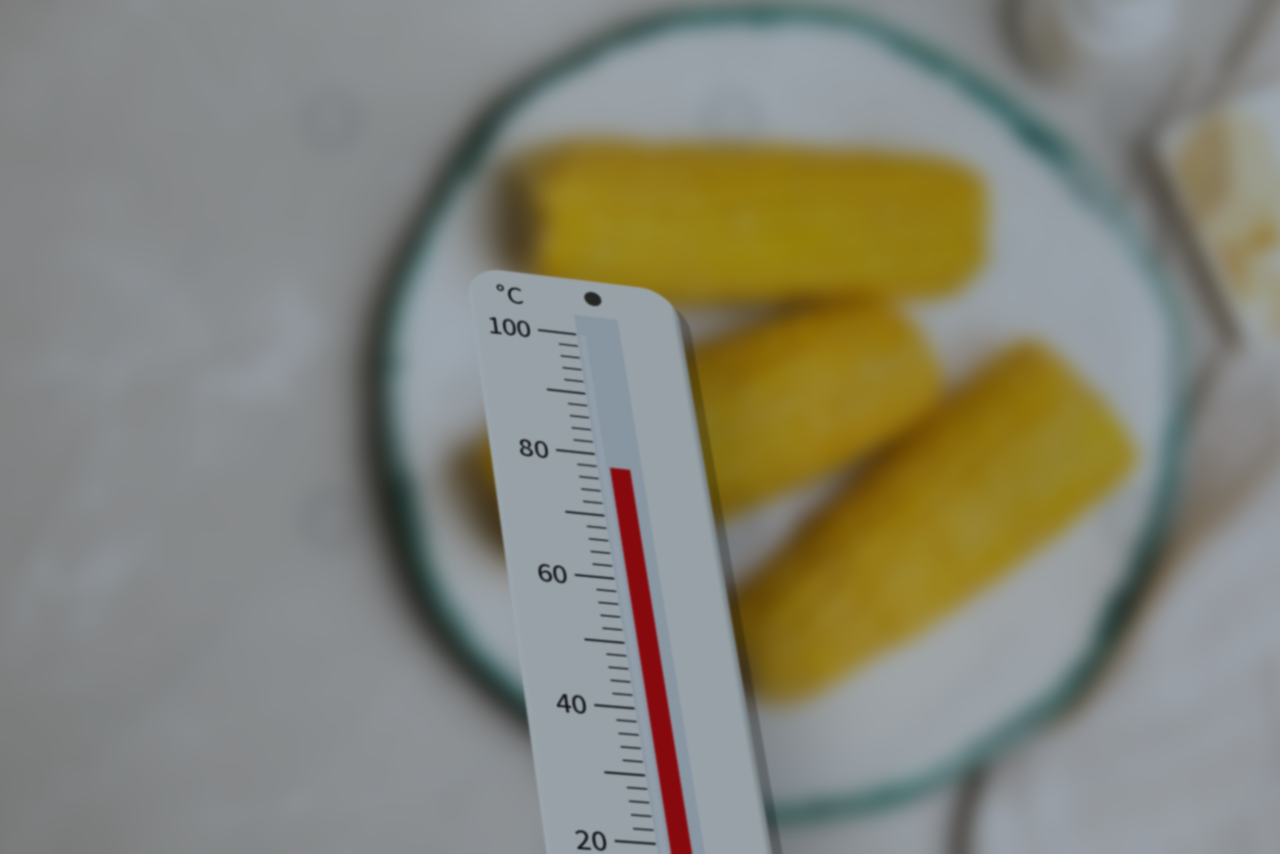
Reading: 78,°C
